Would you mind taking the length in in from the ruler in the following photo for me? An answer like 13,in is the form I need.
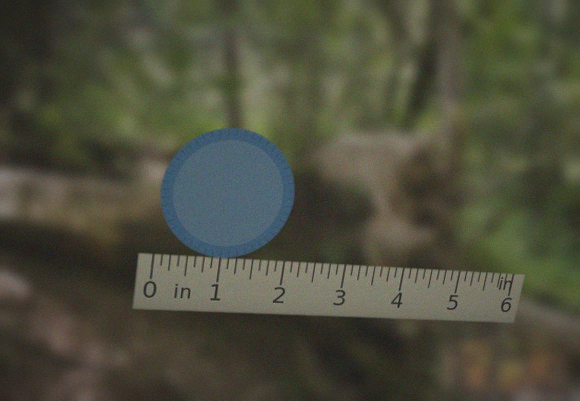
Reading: 2,in
